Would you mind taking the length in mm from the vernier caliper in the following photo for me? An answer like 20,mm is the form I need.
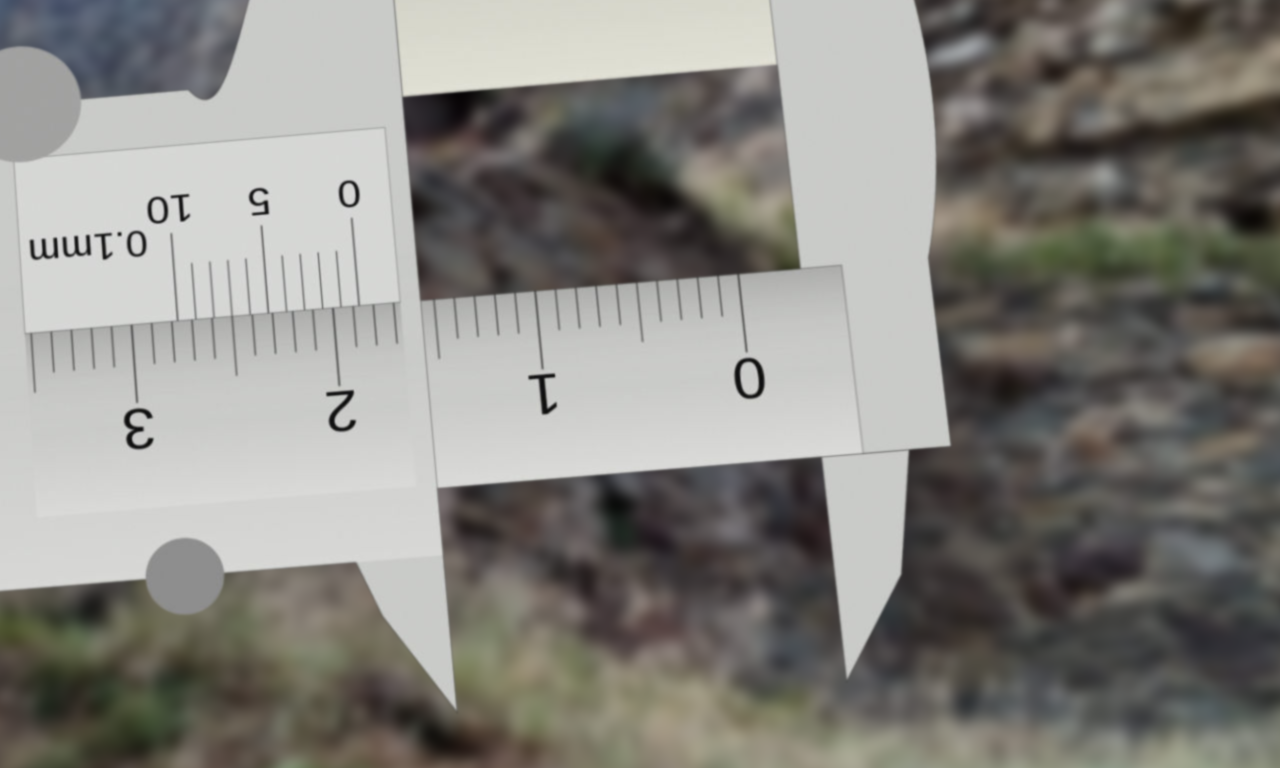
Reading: 18.7,mm
